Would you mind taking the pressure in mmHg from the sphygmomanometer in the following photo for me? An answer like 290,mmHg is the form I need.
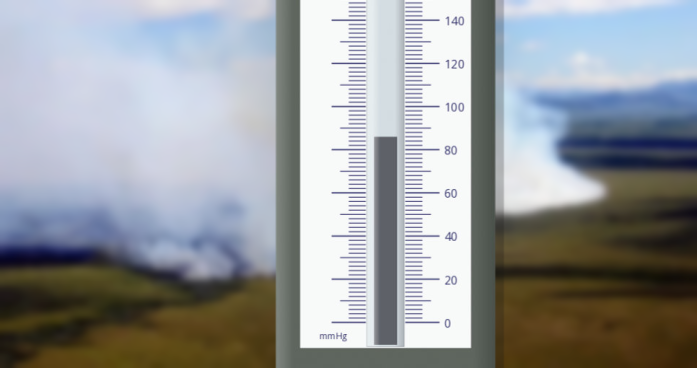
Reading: 86,mmHg
